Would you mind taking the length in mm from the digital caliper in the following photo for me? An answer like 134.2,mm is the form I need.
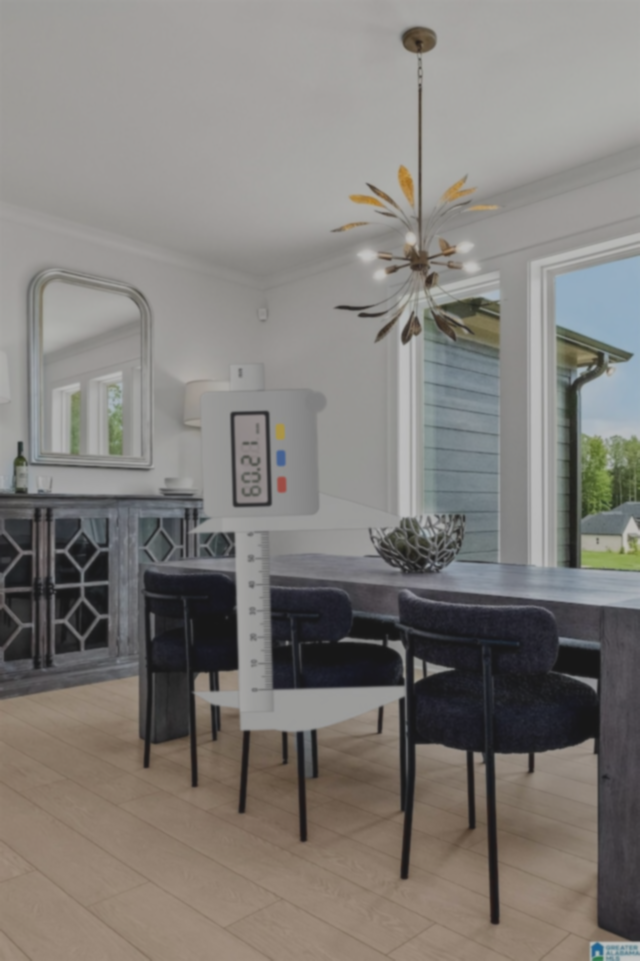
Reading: 60.21,mm
